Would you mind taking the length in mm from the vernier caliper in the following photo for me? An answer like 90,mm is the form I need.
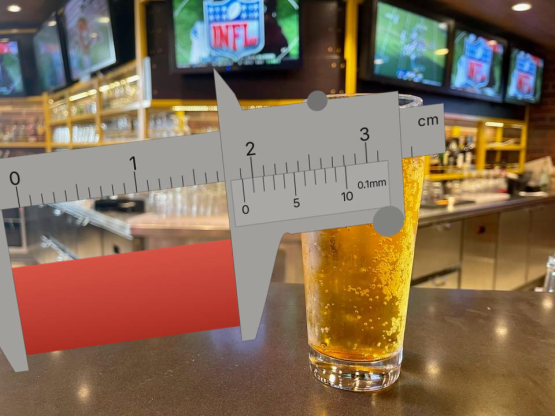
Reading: 19.1,mm
